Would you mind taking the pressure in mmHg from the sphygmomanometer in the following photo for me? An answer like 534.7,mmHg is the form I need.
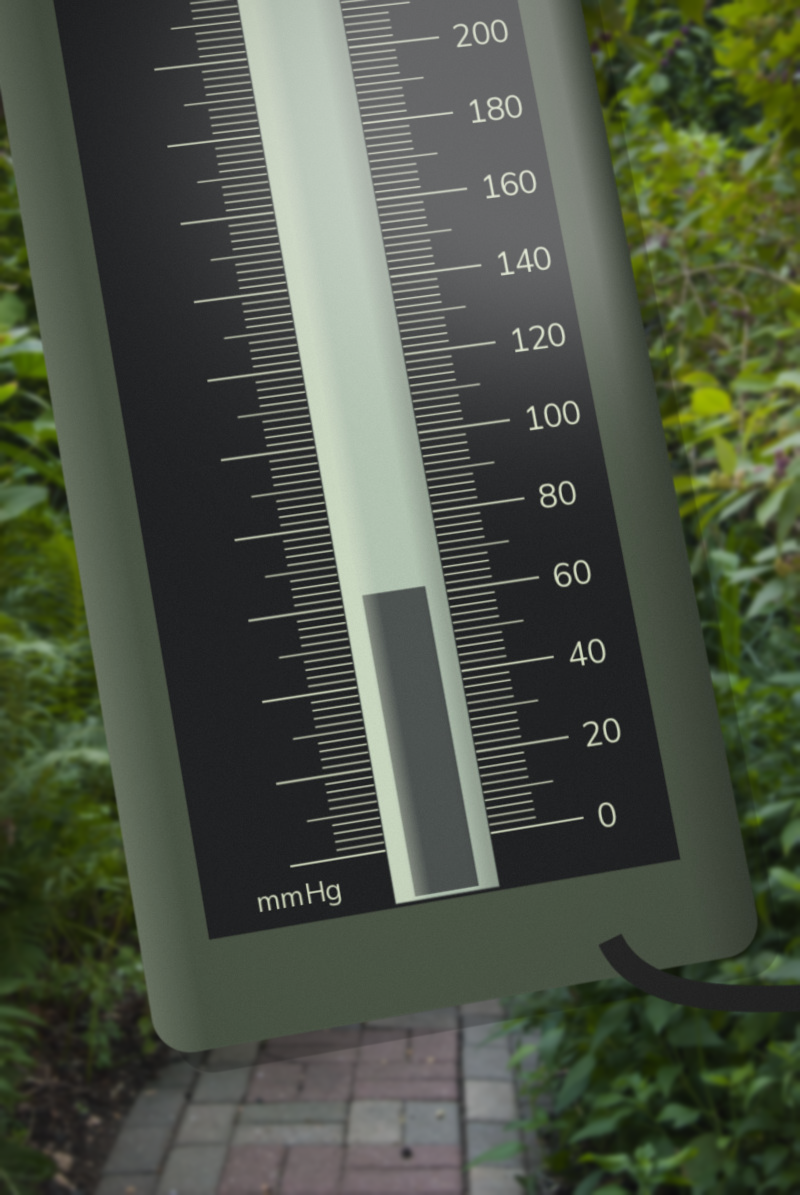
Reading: 62,mmHg
